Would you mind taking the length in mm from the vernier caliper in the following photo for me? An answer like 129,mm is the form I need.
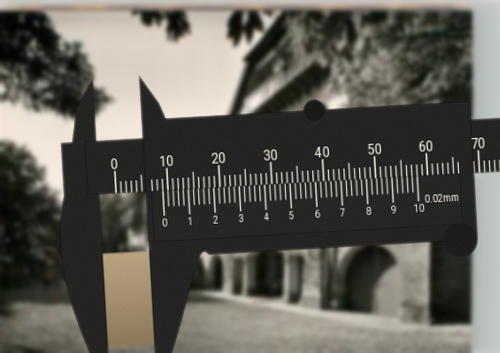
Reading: 9.0,mm
